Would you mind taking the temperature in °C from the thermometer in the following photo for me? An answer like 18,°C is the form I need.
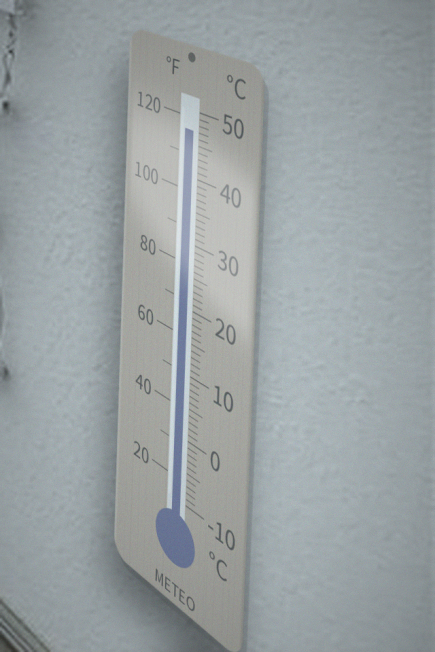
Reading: 47,°C
